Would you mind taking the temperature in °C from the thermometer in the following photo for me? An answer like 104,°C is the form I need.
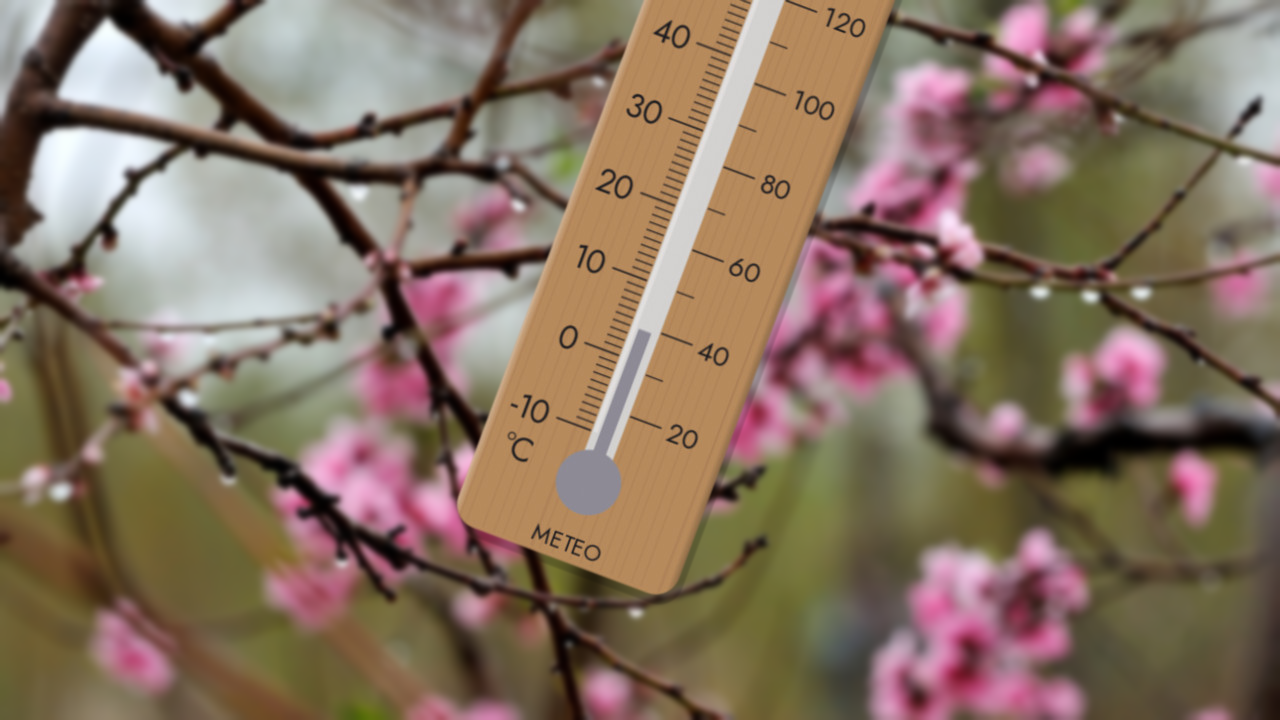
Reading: 4,°C
